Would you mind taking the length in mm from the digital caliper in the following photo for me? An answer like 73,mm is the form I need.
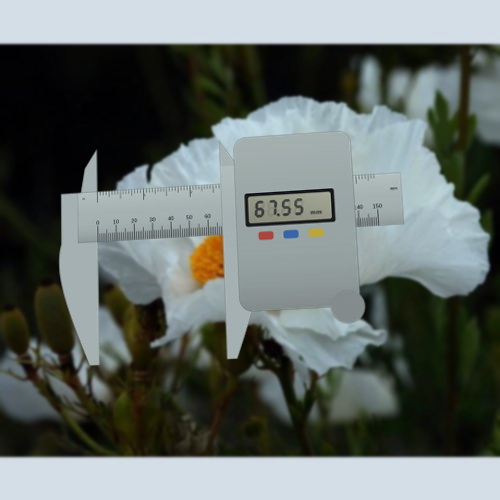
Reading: 67.55,mm
